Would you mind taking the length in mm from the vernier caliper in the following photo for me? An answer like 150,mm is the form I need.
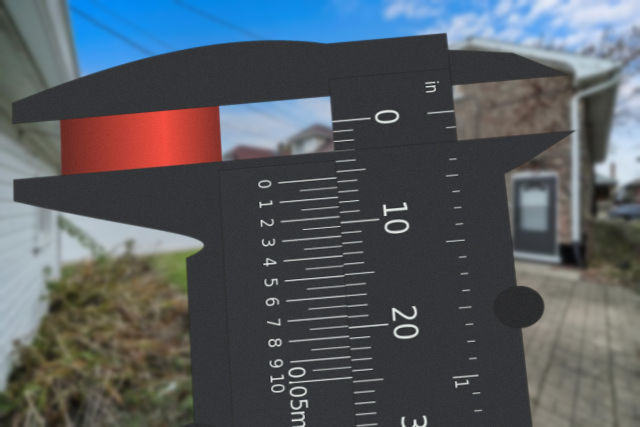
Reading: 5.6,mm
